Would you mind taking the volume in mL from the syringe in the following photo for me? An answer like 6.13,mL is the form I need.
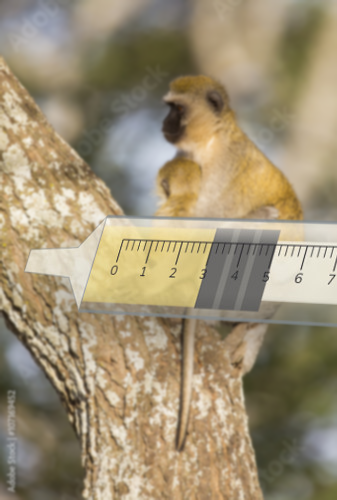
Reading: 3,mL
